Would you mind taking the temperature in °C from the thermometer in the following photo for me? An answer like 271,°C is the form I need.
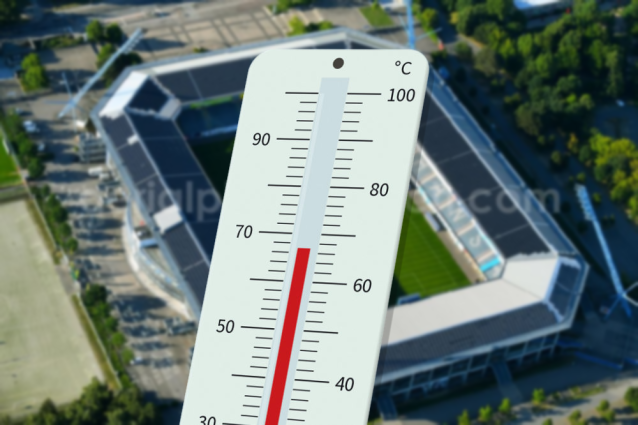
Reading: 67,°C
